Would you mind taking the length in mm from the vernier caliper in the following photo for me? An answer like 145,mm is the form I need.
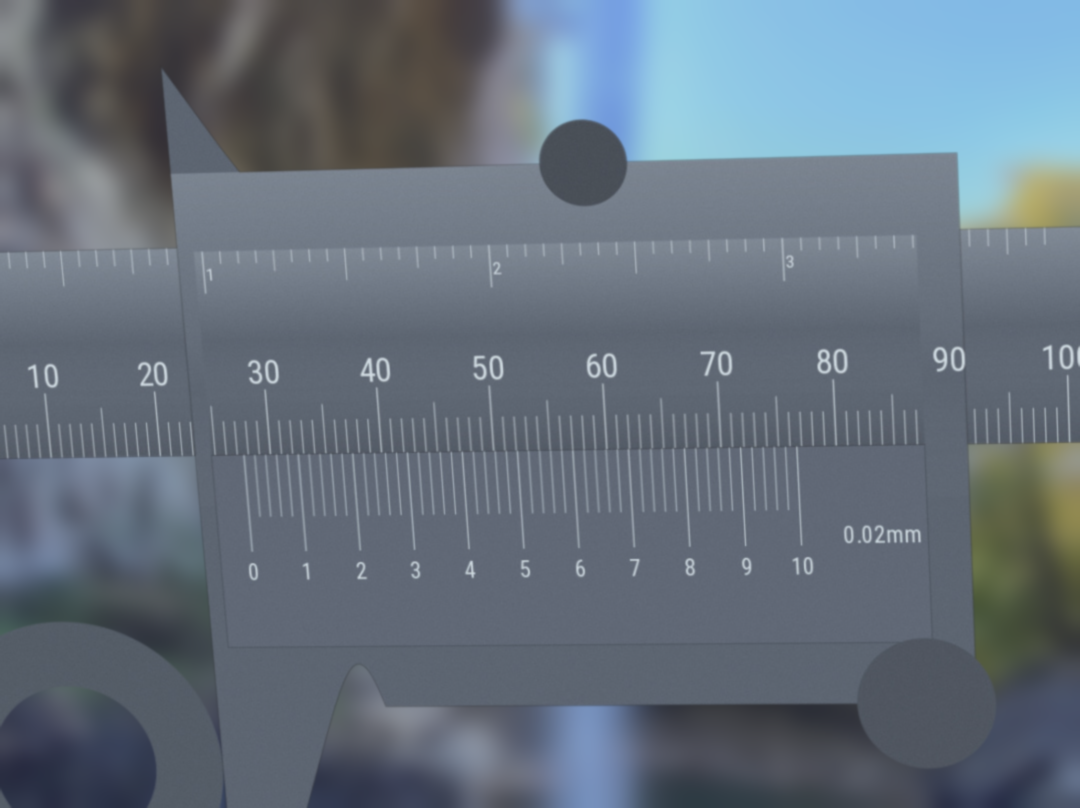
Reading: 27.6,mm
